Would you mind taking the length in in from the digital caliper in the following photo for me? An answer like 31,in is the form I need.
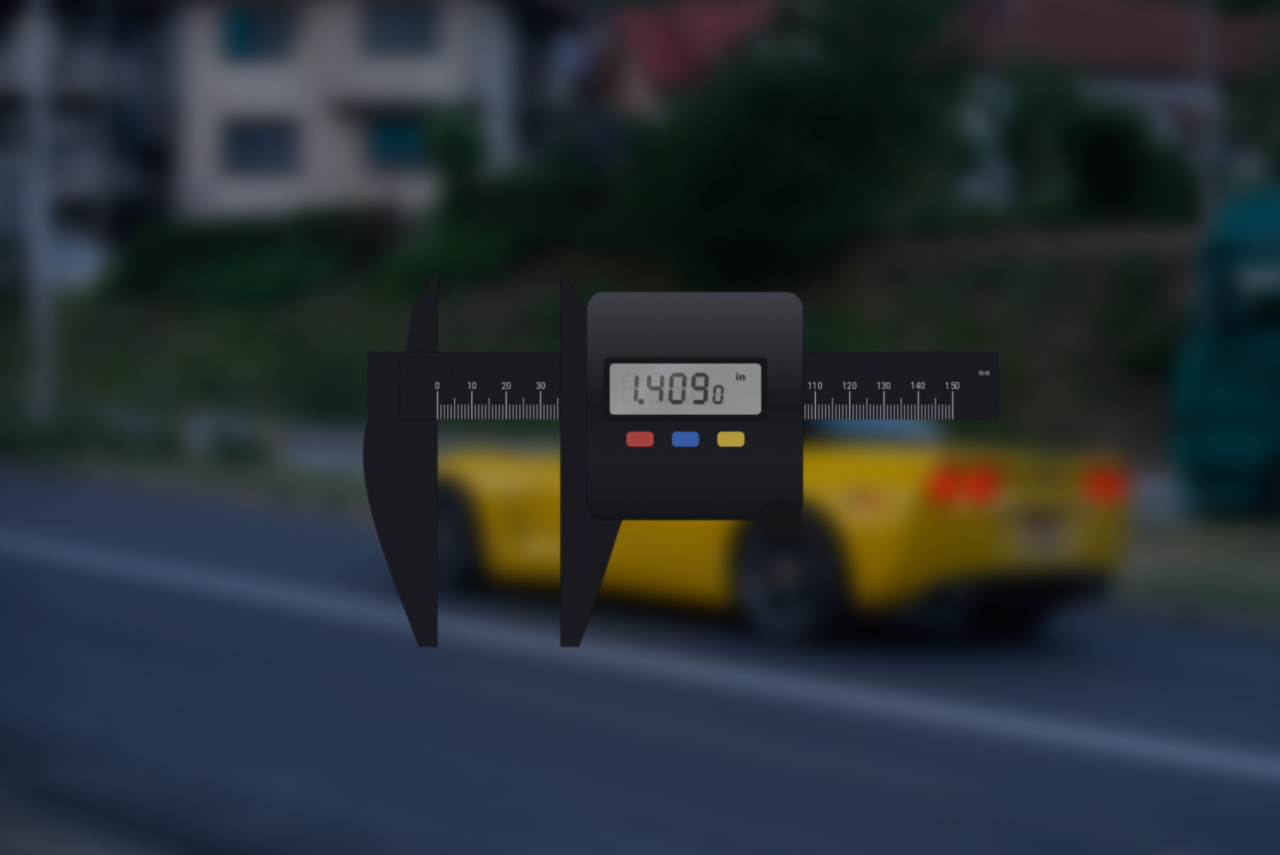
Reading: 1.4090,in
